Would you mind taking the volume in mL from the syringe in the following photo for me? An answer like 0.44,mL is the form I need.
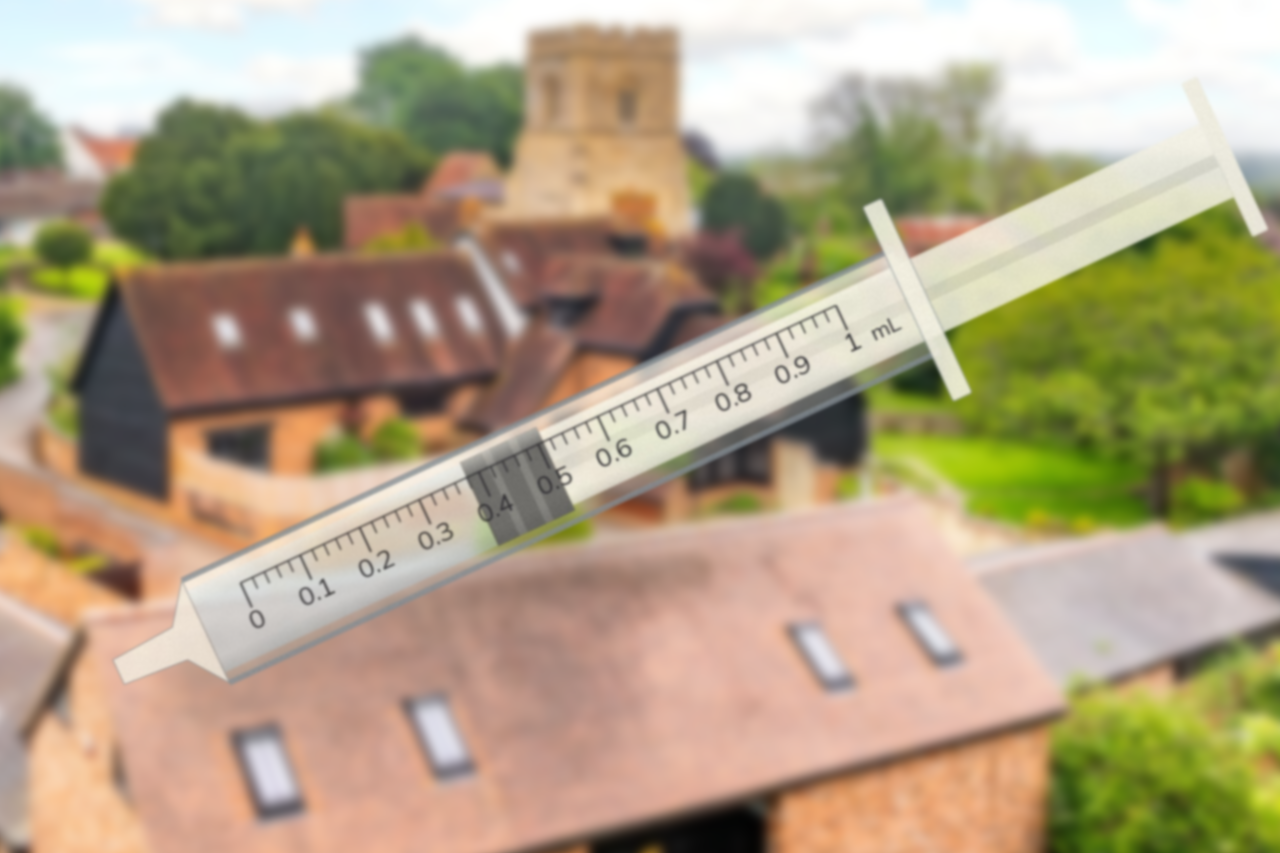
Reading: 0.38,mL
